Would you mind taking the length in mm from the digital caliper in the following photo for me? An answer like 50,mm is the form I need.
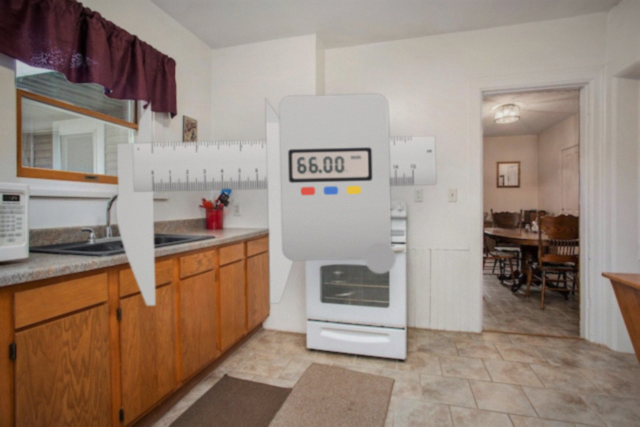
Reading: 66.00,mm
